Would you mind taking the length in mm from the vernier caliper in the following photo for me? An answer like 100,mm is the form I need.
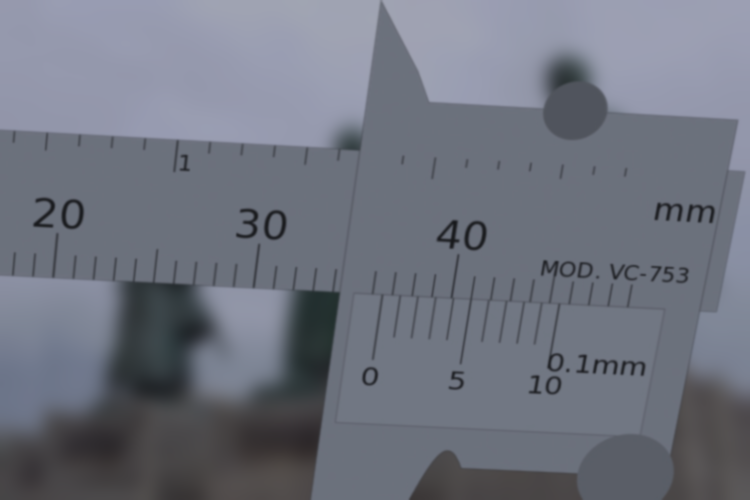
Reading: 36.5,mm
